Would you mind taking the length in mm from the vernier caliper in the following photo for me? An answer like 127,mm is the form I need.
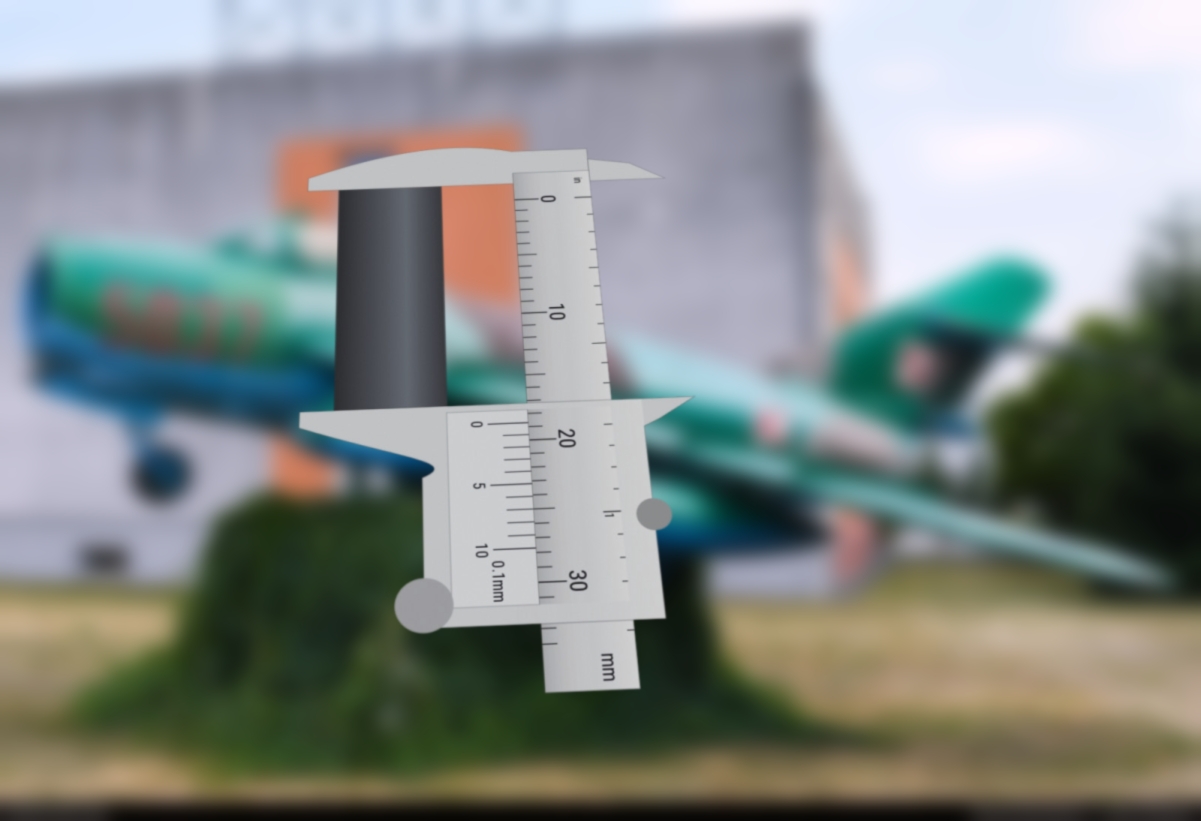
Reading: 18.7,mm
